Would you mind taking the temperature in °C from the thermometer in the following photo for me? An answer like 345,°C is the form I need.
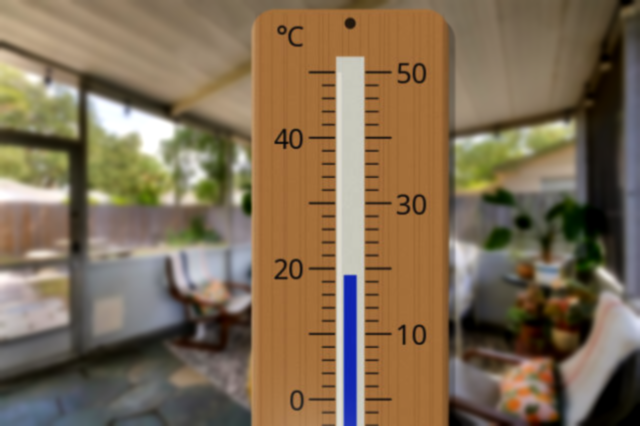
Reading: 19,°C
